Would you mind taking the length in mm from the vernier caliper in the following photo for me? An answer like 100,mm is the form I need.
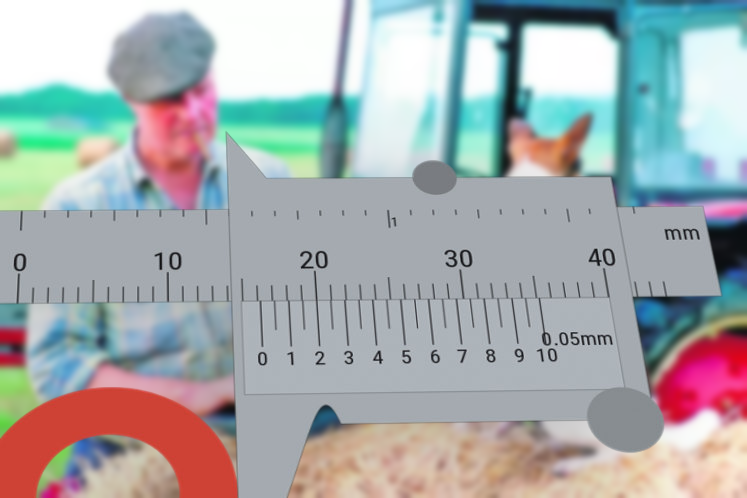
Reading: 16.2,mm
